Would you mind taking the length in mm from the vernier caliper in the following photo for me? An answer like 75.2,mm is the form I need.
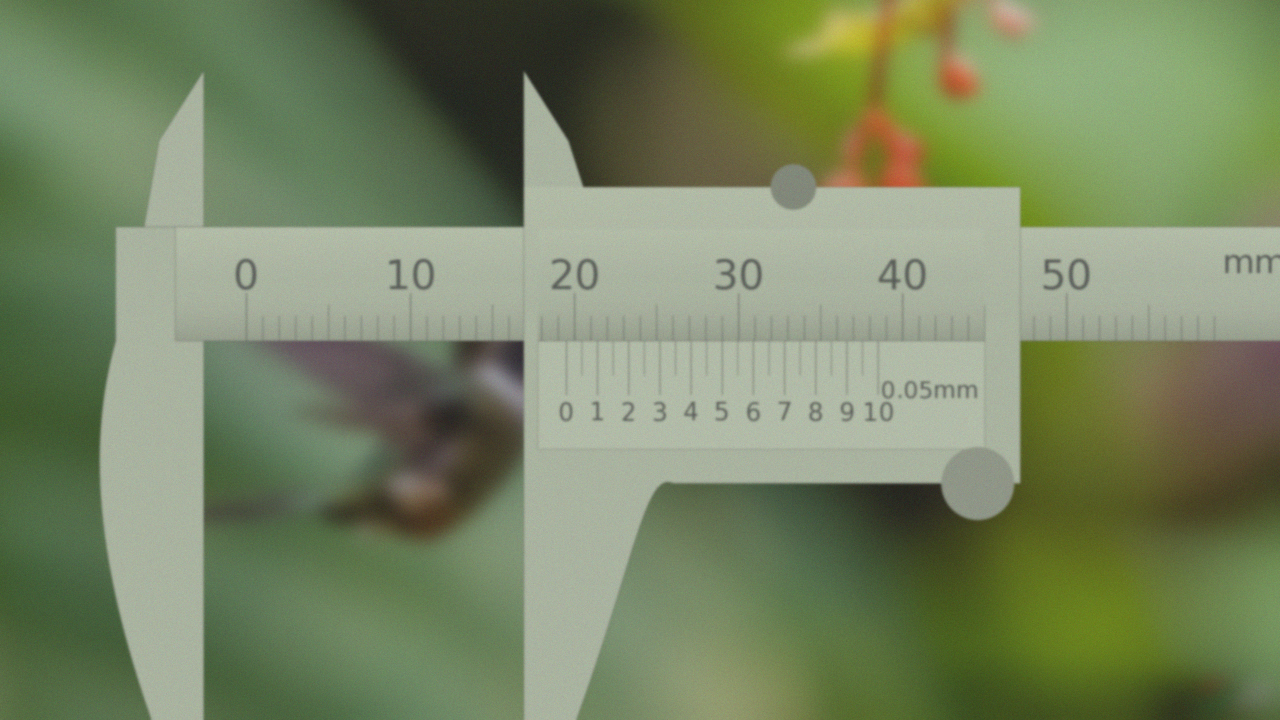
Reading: 19.5,mm
